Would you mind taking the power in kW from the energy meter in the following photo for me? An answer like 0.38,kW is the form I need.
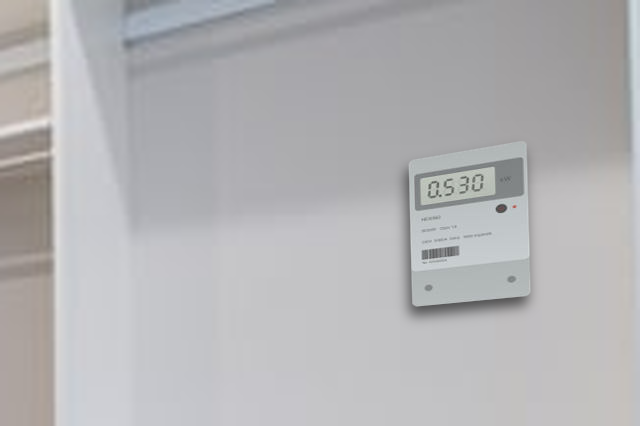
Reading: 0.530,kW
